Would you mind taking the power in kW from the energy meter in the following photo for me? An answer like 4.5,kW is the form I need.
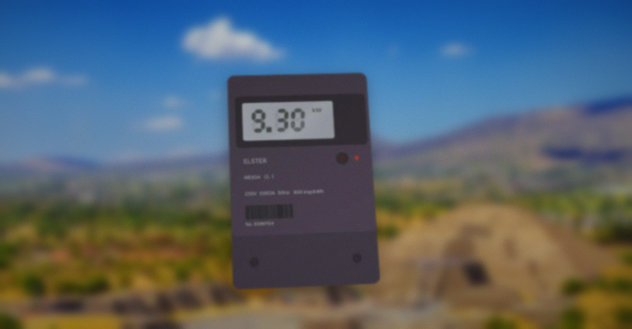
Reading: 9.30,kW
